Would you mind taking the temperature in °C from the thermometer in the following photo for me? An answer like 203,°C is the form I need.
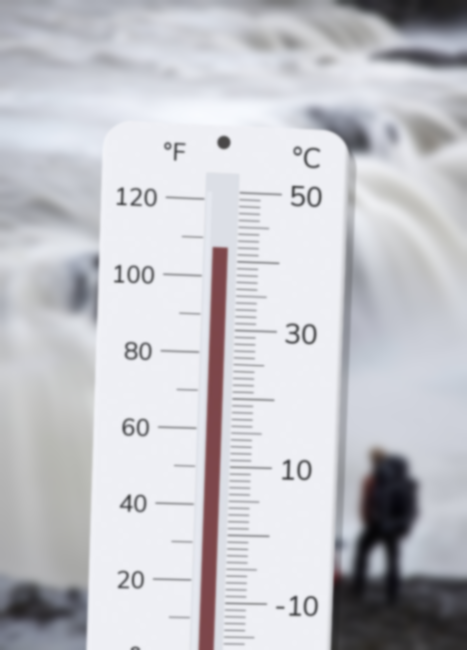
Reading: 42,°C
